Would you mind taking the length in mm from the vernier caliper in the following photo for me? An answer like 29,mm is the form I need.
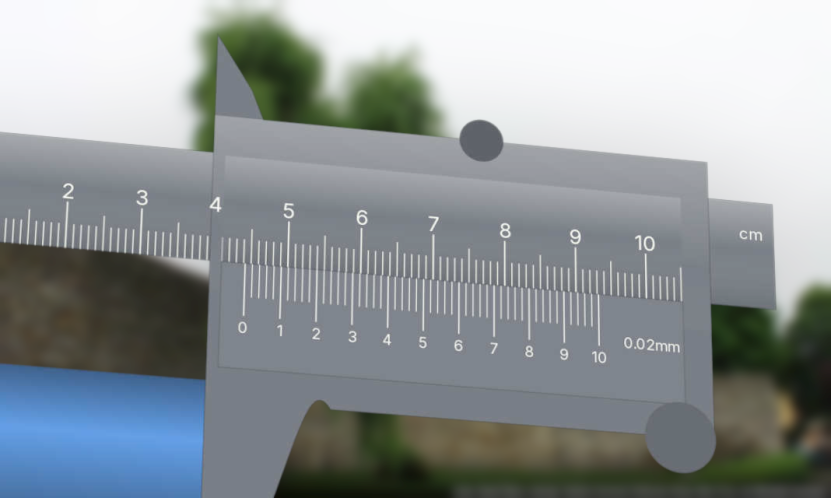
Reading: 44.2,mm
